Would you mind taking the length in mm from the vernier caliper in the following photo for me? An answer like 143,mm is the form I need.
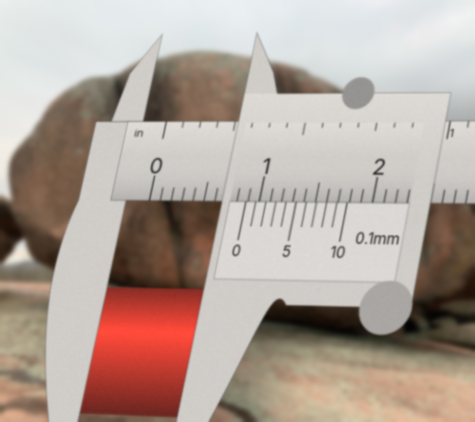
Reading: 8.8,mm
